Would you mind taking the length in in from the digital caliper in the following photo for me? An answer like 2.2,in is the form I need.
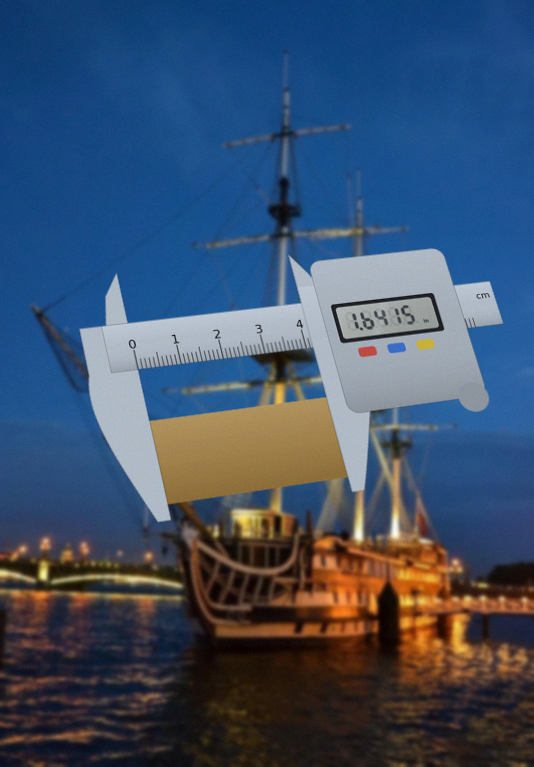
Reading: 1.6415,in
